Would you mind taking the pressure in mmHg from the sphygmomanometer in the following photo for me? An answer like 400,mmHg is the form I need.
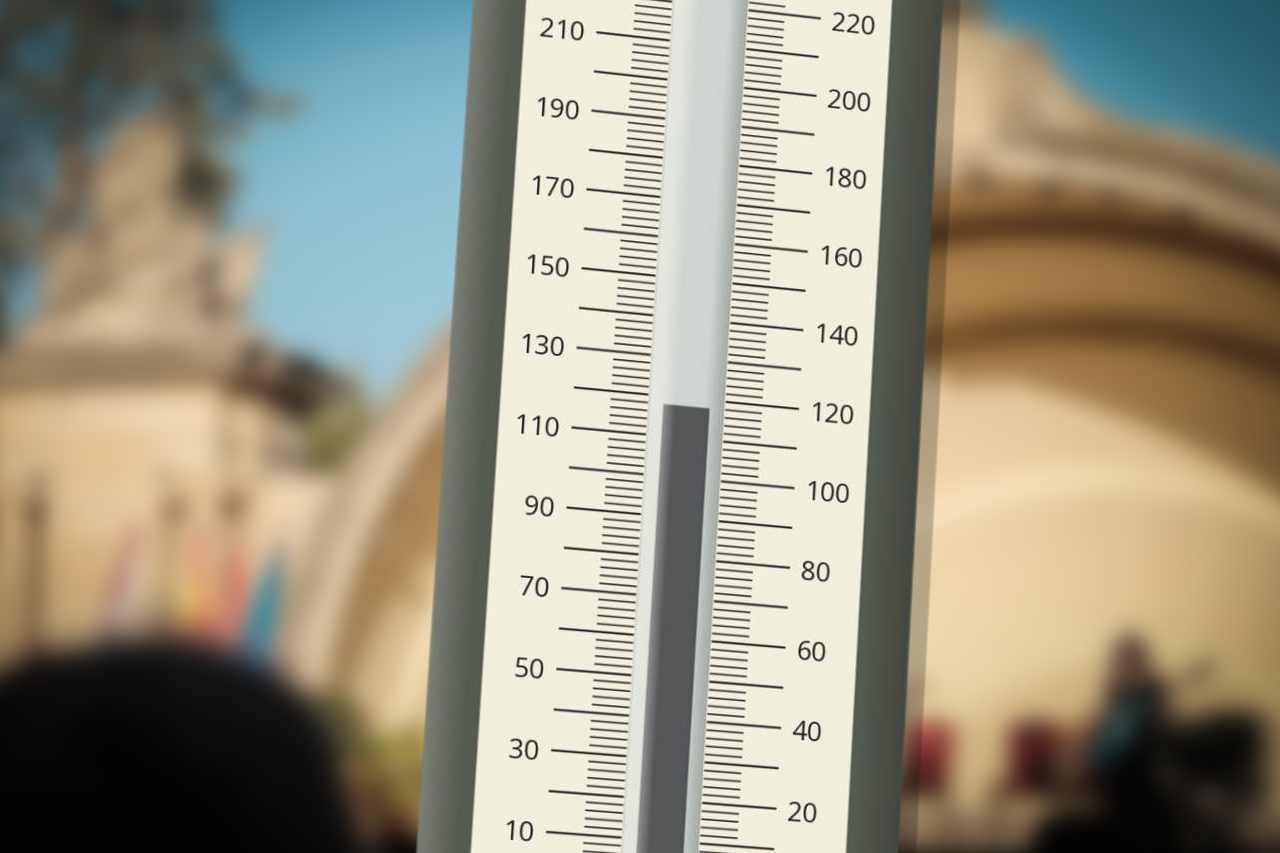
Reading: 118,mmHg
